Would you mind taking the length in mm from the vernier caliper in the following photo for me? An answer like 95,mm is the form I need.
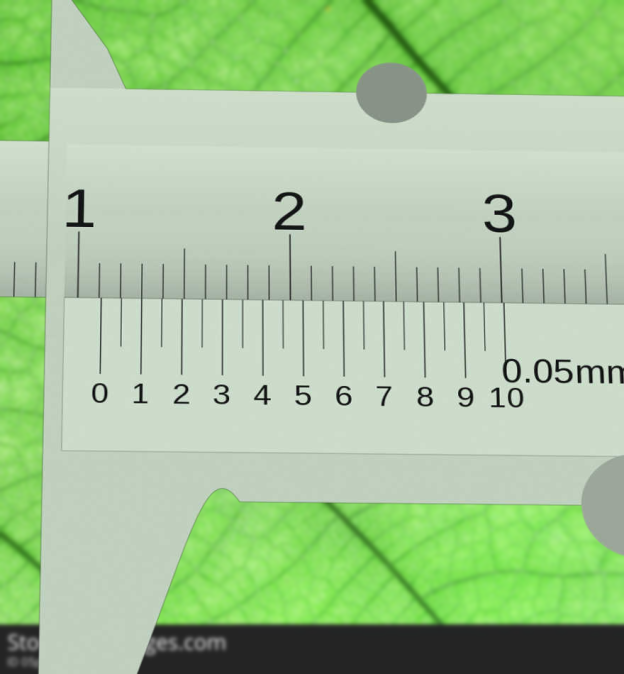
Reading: 11.10,mm
